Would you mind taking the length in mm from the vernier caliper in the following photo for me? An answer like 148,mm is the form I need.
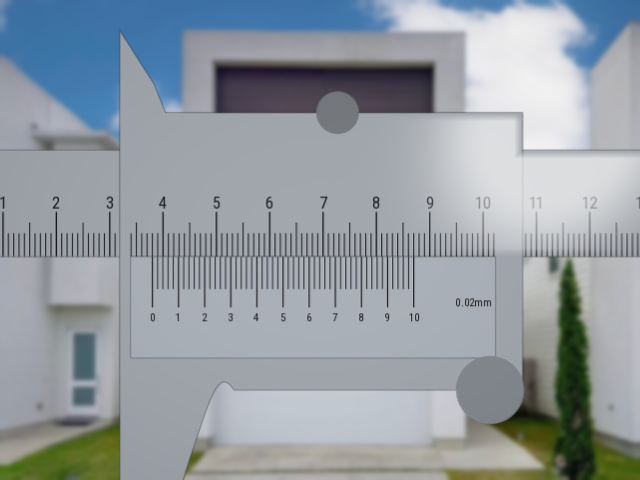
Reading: 38.0,mm
